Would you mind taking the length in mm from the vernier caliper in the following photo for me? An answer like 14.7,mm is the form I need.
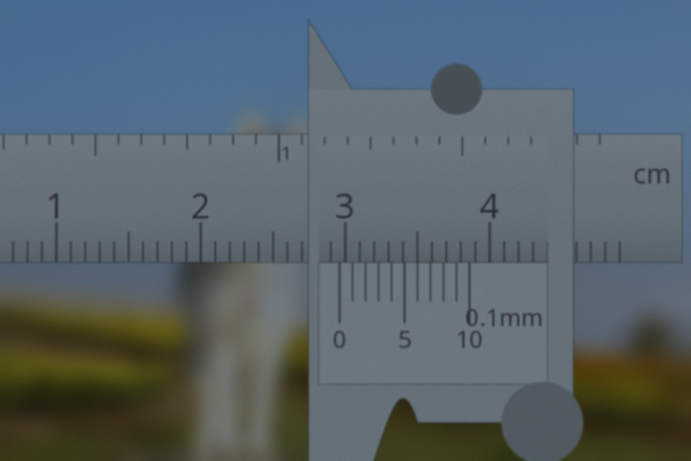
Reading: 29.6,mm
